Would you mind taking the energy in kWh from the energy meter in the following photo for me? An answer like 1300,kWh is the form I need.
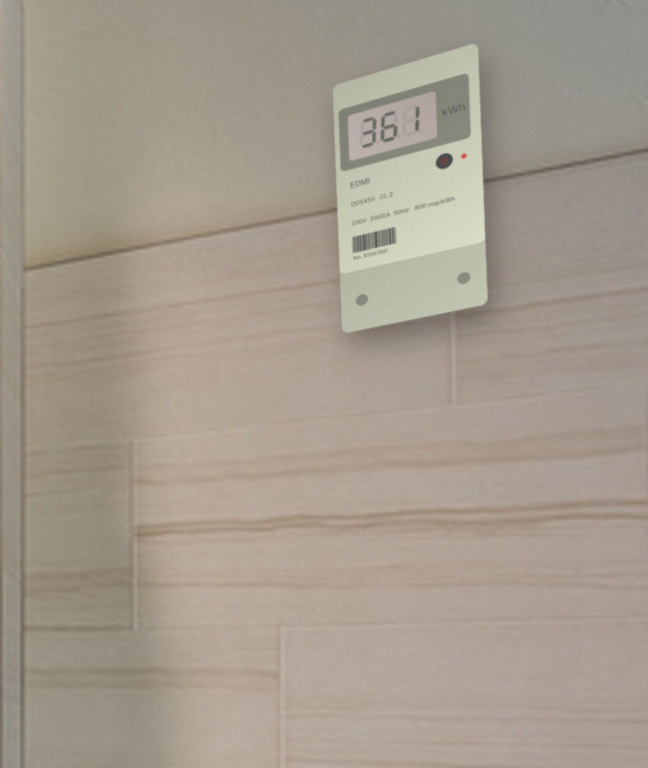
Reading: 361,kWh
